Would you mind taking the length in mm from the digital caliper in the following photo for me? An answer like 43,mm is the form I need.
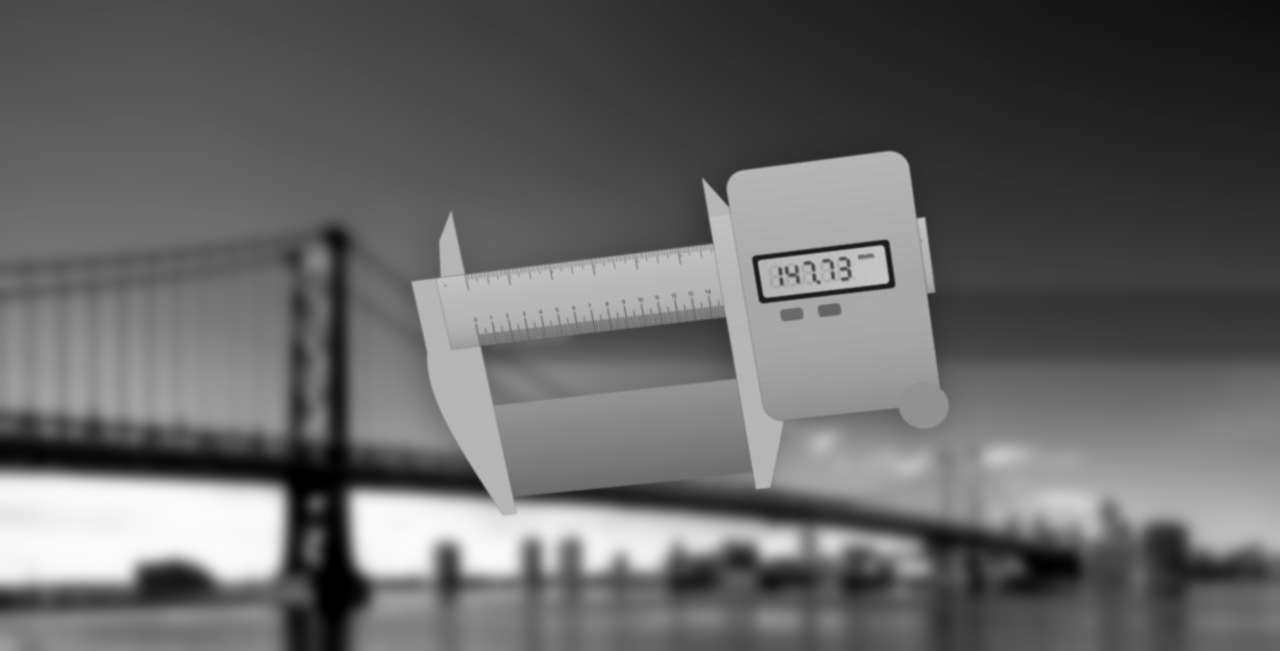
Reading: 147.73,mm
